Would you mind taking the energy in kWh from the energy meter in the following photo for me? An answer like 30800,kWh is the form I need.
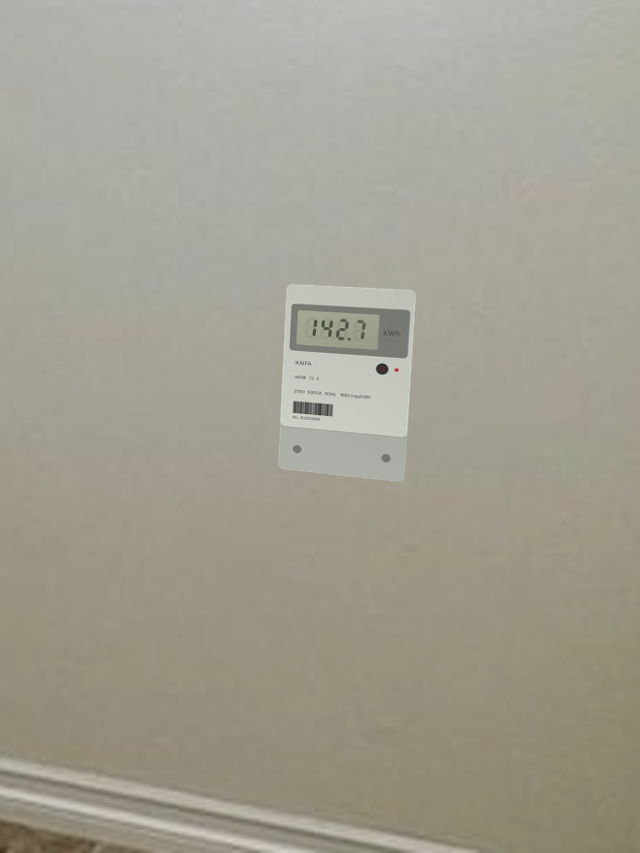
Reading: 142.7,kWh
